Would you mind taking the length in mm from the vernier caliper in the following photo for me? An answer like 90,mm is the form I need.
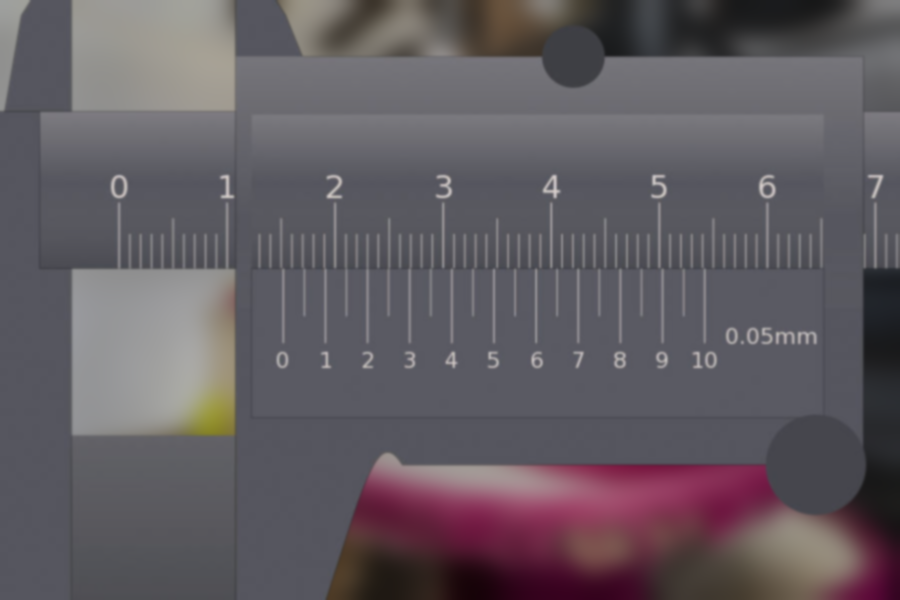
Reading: 15.2,mm
